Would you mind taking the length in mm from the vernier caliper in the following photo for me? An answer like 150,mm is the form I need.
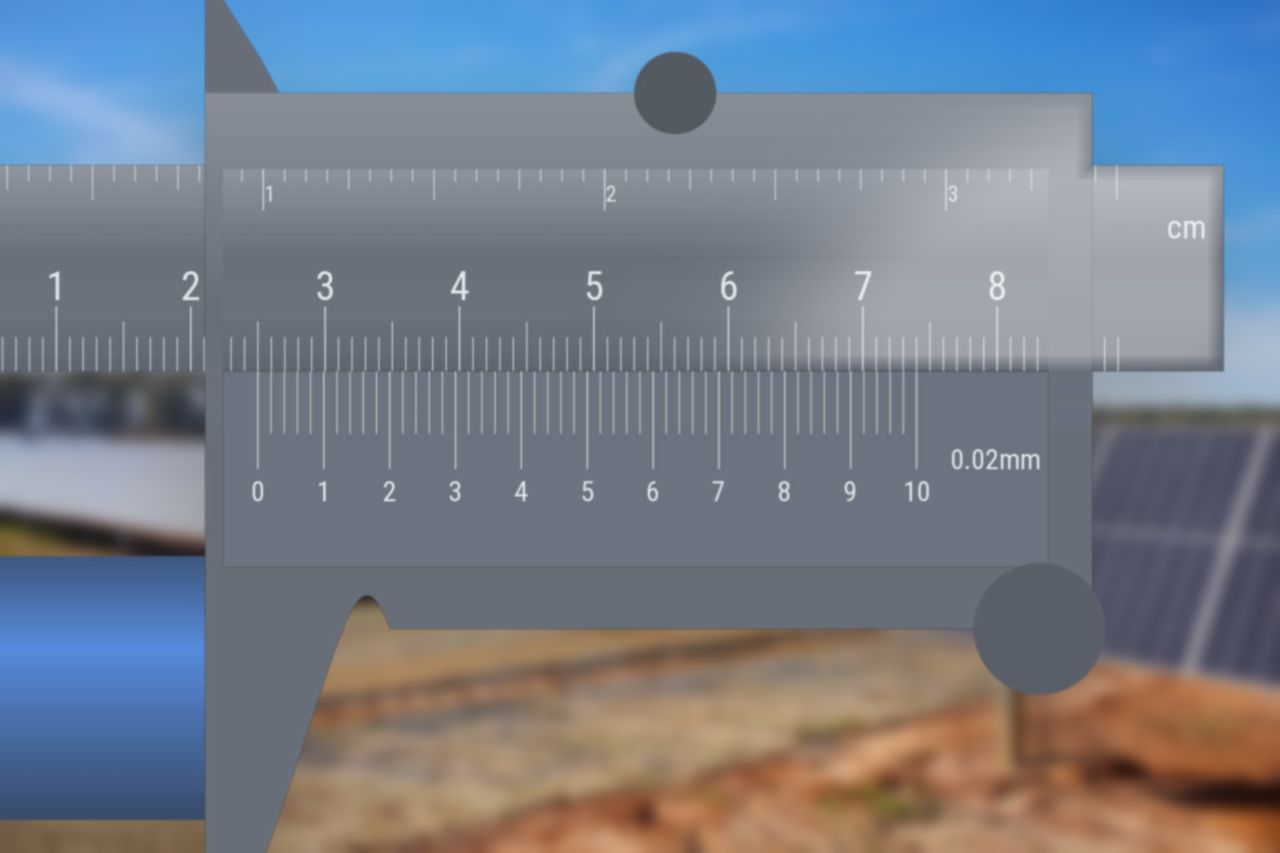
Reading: 25.0,mm
